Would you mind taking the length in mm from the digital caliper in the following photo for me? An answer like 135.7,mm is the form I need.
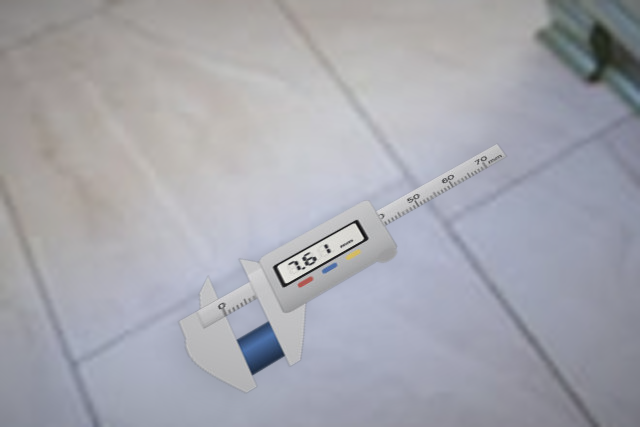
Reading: 7.61,mm
